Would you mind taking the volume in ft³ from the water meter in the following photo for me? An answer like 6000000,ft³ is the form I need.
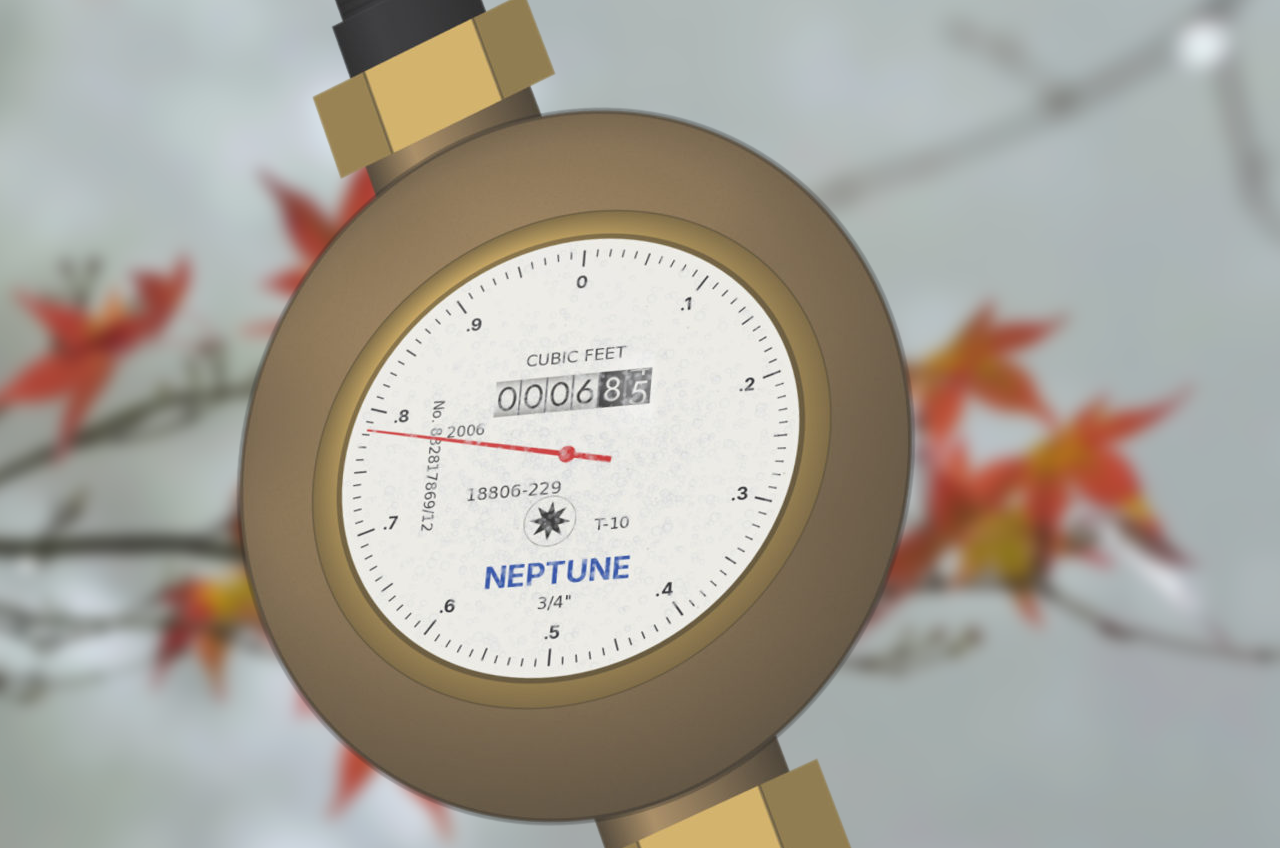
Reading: 684.78,ft³
